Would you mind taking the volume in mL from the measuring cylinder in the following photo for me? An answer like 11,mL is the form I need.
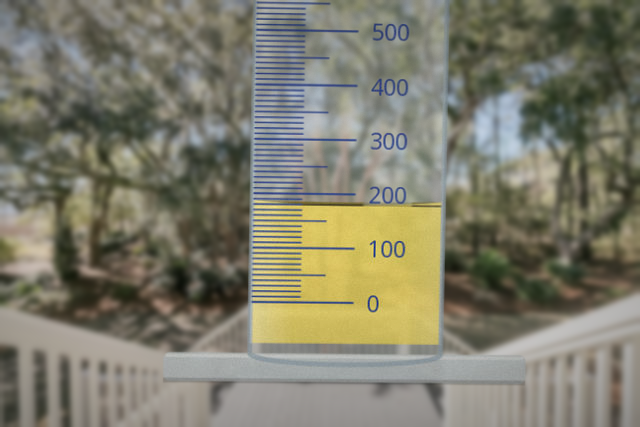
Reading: 180,mL
